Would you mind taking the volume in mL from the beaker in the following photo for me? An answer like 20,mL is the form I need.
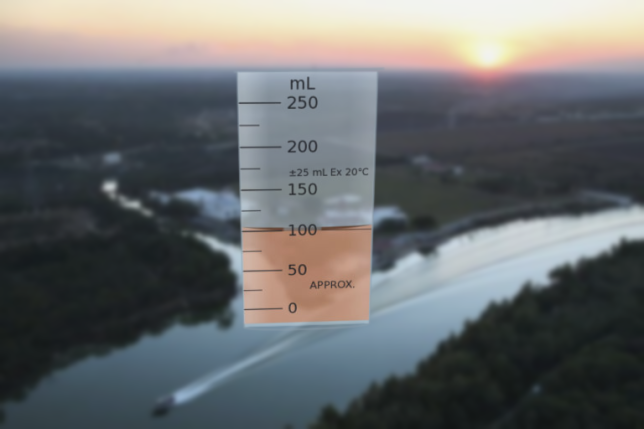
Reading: 100,mL
